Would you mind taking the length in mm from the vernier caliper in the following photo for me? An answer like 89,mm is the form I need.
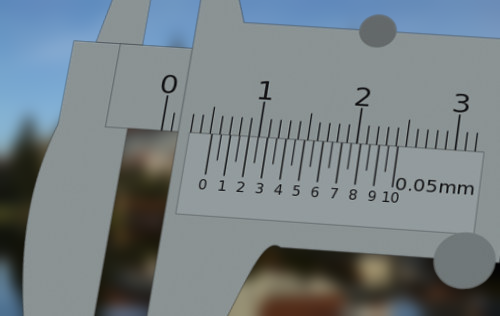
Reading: 5.2,mm
